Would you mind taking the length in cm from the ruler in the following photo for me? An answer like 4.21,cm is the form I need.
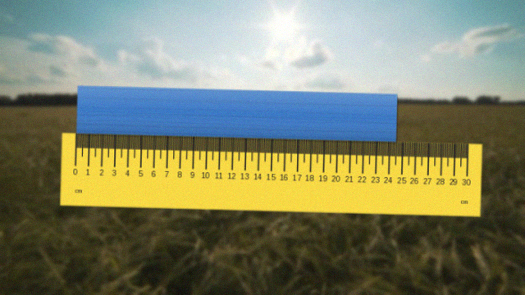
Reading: 24.5,cm
